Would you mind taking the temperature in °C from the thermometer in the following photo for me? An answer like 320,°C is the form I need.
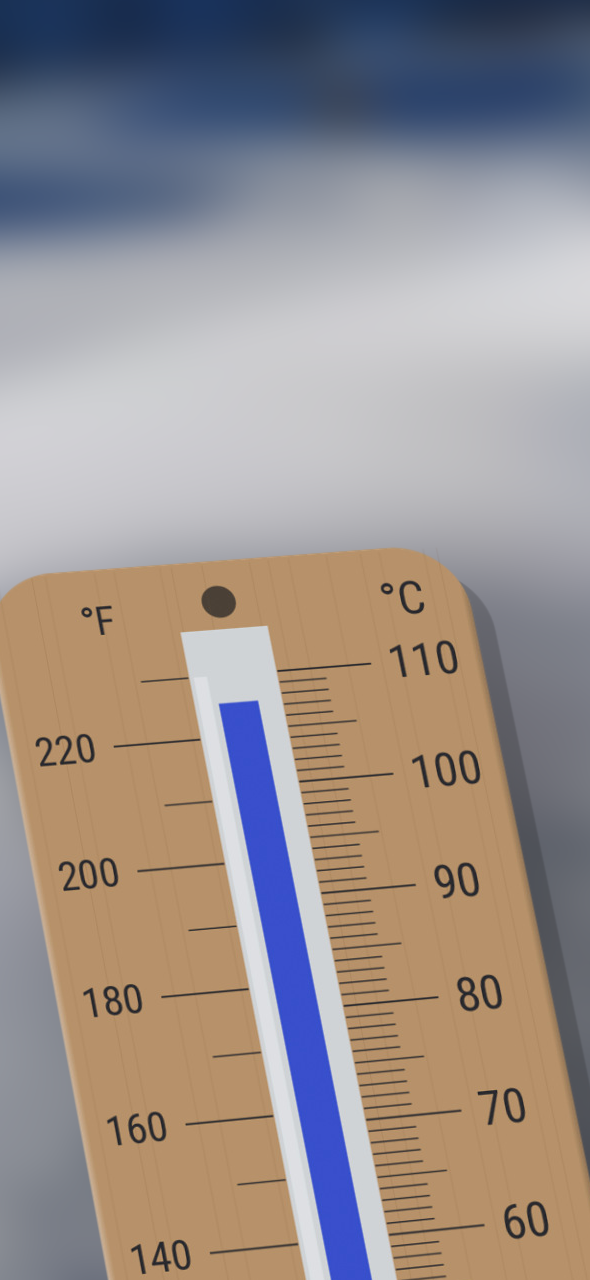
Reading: 107.5,°C
